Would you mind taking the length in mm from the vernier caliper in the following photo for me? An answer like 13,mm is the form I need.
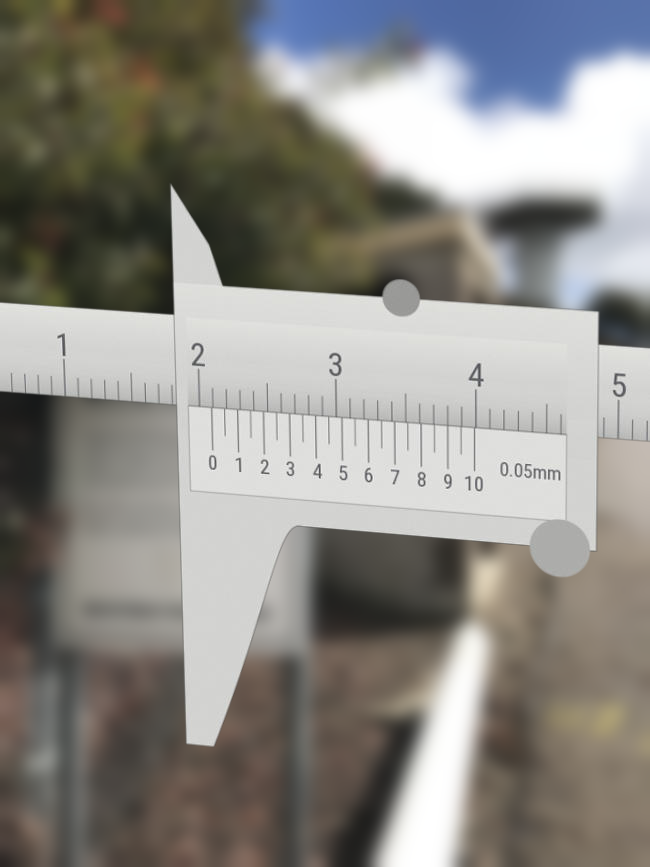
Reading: 20.9,mm
